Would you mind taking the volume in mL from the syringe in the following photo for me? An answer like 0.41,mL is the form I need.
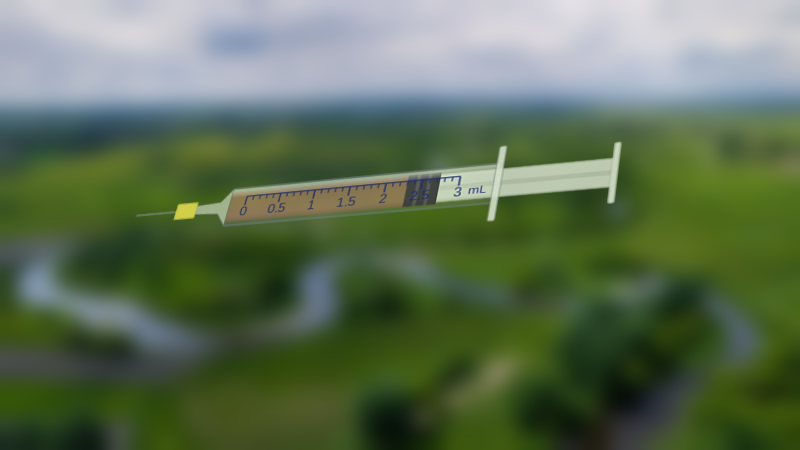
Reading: 2.3,mL
